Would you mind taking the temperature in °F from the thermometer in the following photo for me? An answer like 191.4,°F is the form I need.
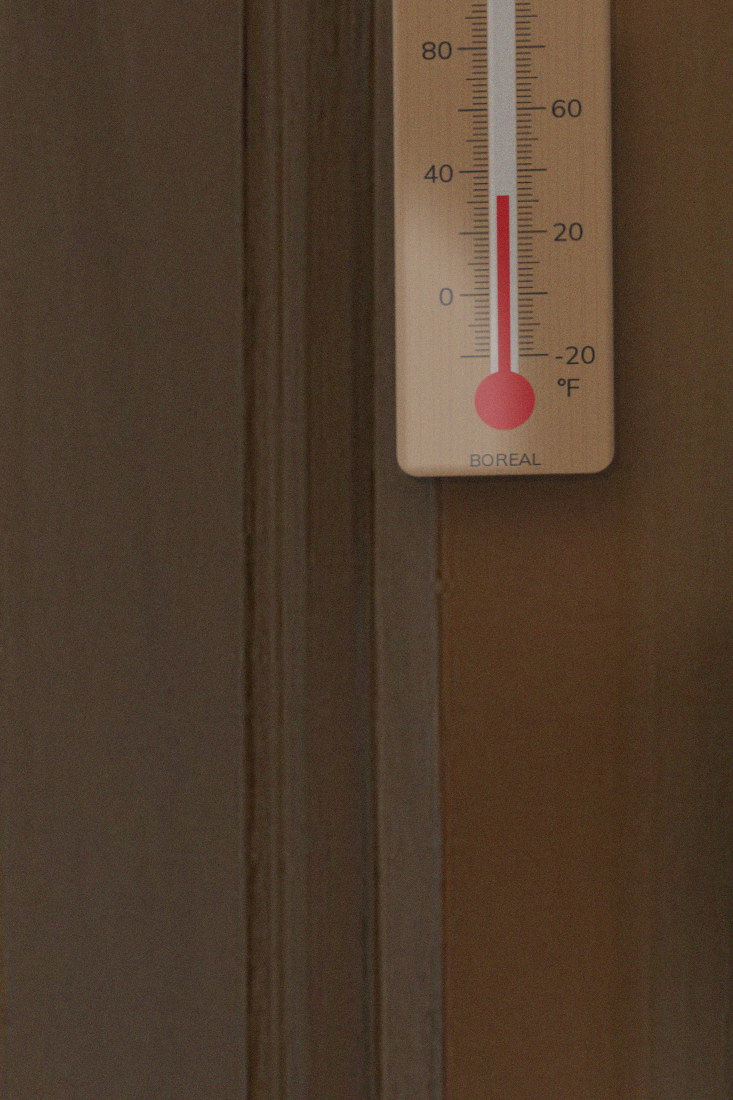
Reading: 32,°F
